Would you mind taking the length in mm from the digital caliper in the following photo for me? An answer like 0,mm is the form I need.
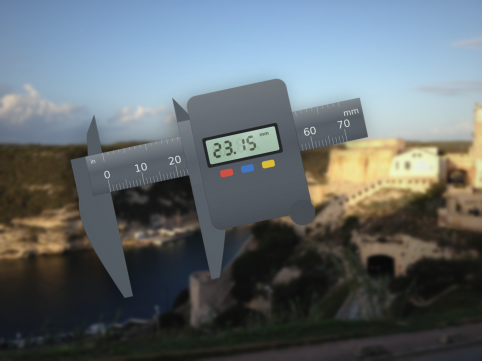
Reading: 23.15,mm
